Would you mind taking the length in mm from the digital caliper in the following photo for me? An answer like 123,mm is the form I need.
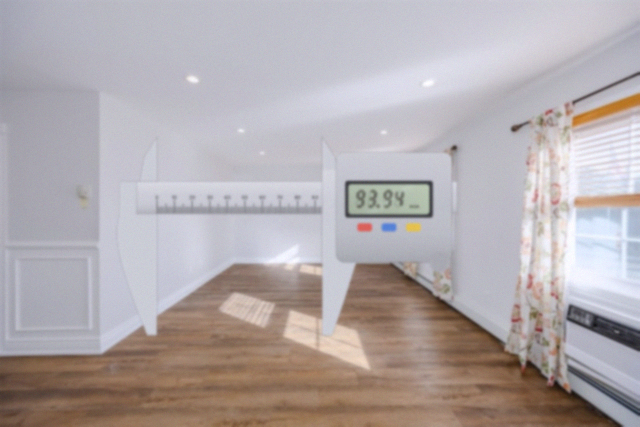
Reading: 93.94,mm
